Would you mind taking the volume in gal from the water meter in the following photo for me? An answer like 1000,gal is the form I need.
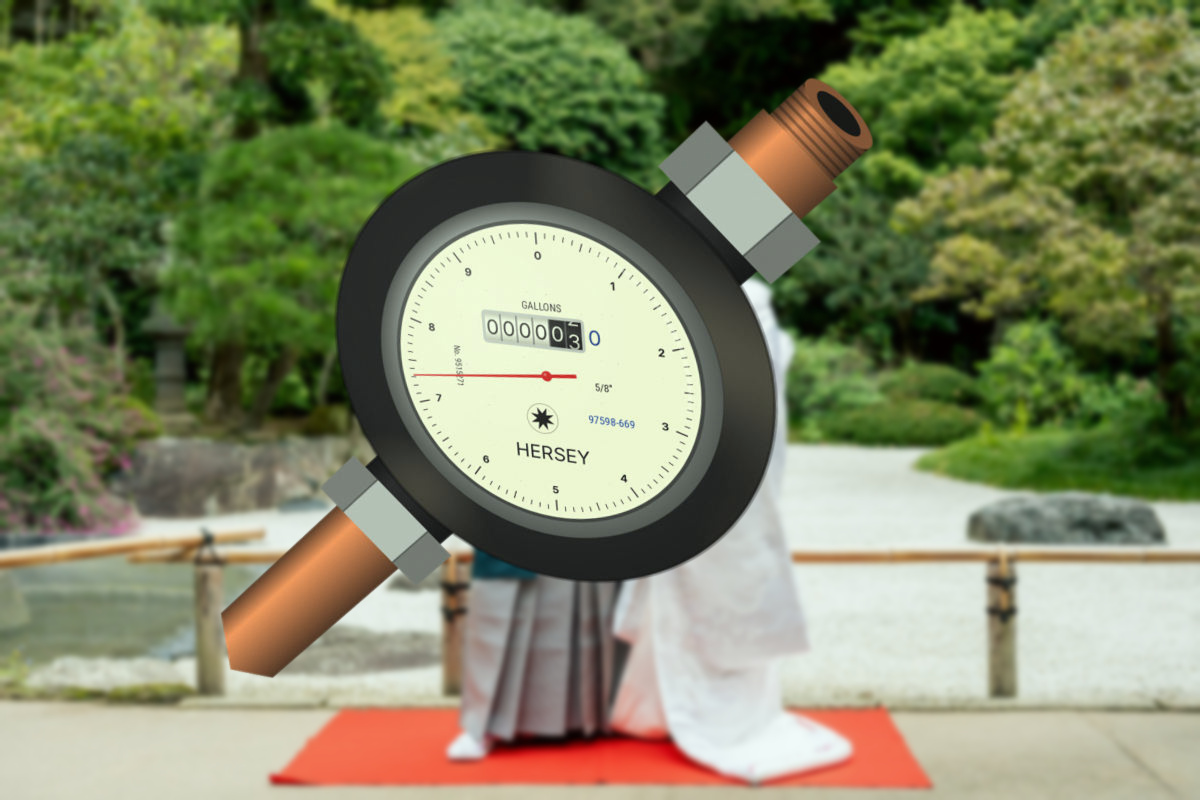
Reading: 27.3,gal
